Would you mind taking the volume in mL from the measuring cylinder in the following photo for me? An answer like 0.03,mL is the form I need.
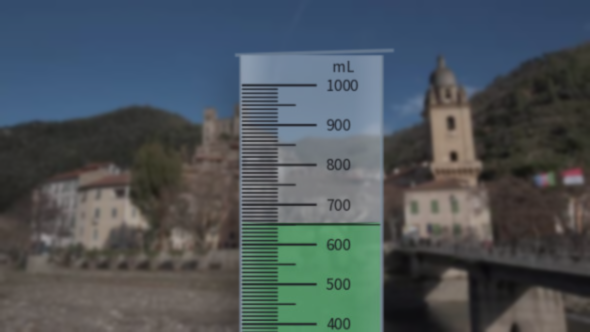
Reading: 650,mL
